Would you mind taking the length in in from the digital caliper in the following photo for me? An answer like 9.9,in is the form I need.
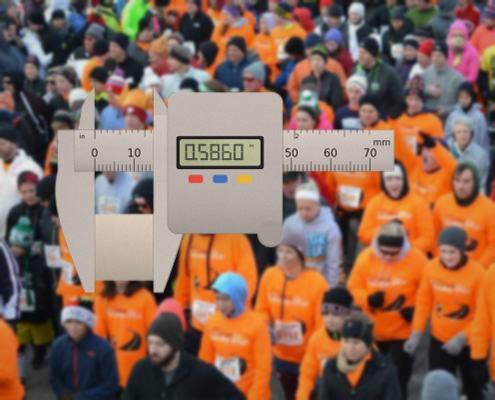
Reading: 0.5860,in
